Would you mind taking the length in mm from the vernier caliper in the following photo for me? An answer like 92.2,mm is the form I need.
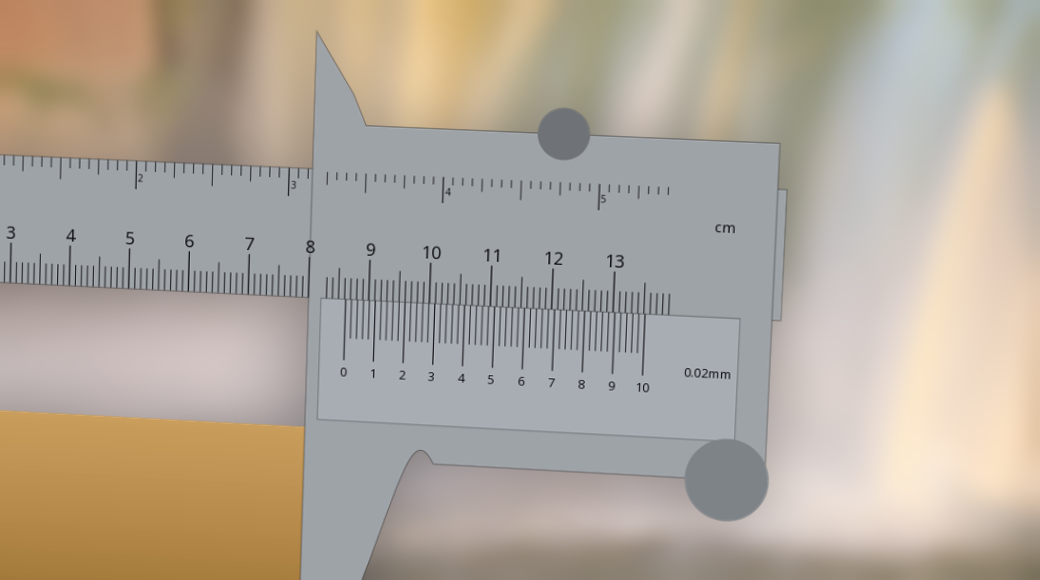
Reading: 86.2,mm
